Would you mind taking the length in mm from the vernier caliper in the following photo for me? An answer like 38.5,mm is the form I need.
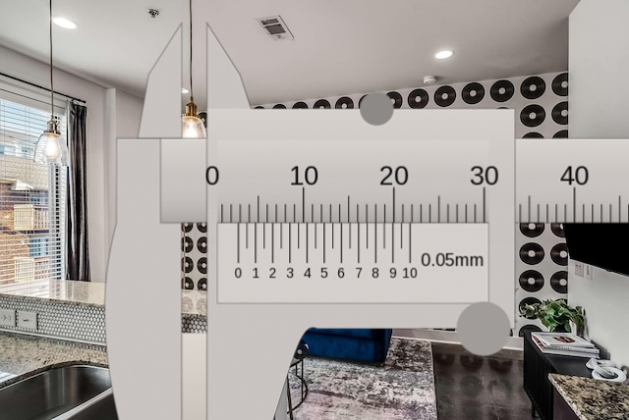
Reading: 2.8,mm
